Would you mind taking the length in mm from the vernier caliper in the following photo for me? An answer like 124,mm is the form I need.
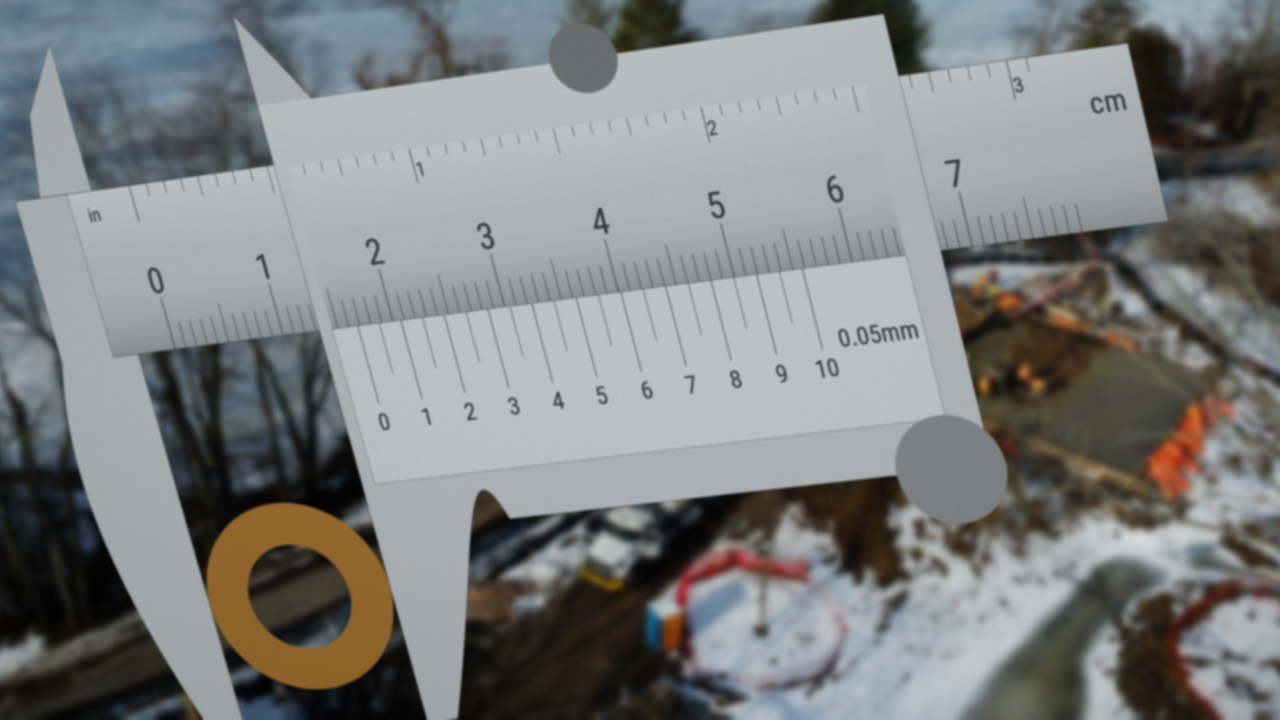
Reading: 16.8,mm
